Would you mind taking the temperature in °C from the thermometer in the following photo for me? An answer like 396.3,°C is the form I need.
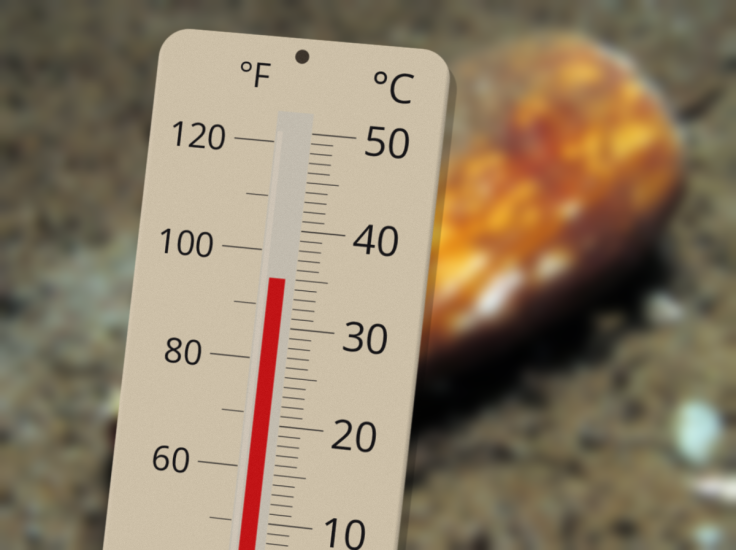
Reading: 35,°C
